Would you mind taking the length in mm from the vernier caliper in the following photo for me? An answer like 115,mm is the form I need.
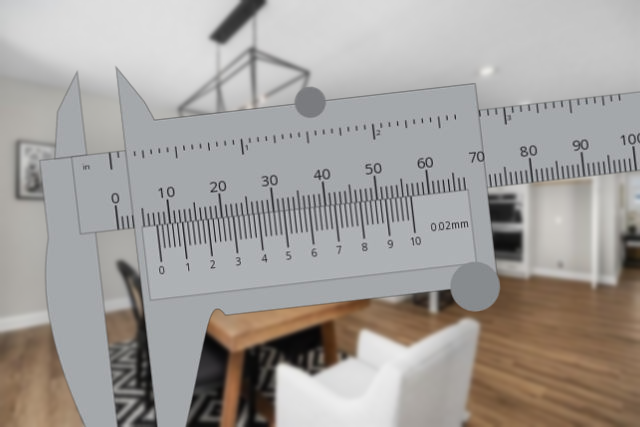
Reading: 7.5,mm
